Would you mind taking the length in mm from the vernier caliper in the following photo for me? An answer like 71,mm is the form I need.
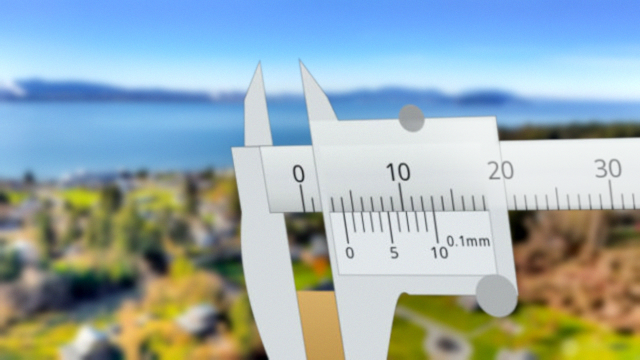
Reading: 4.0,mm
